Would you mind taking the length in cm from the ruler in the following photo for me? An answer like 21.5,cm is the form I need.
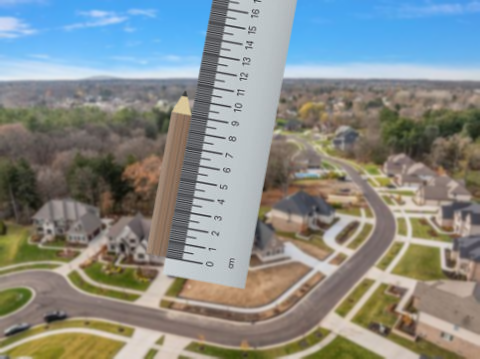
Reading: 10.5,cm
